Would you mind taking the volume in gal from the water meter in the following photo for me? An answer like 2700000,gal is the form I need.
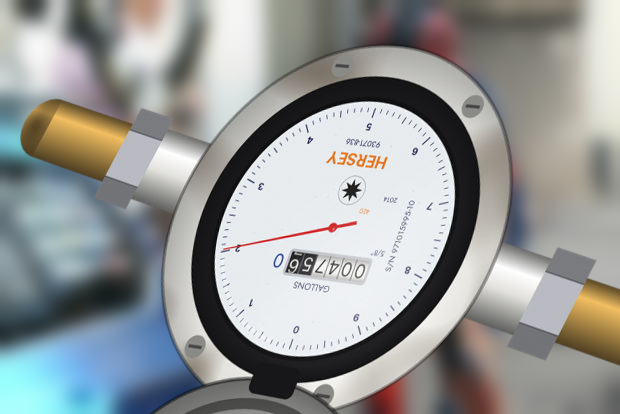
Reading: 47562.0,gal
